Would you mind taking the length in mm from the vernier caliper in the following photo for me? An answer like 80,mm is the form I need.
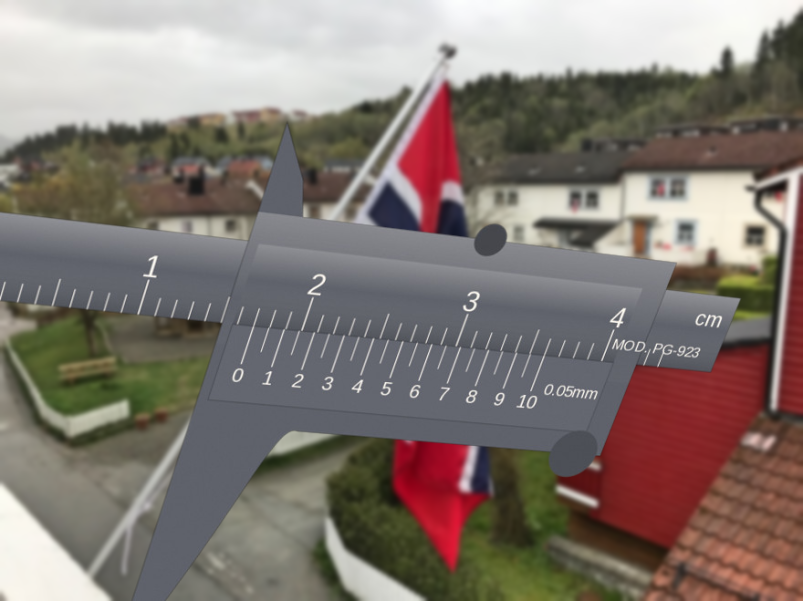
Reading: 17.0,mm
